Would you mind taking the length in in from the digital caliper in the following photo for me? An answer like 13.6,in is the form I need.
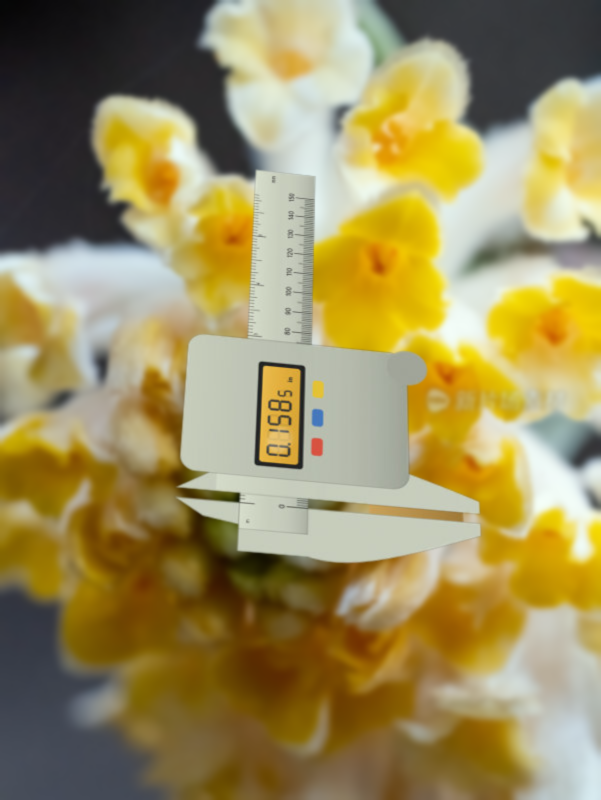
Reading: 0.1585,in
